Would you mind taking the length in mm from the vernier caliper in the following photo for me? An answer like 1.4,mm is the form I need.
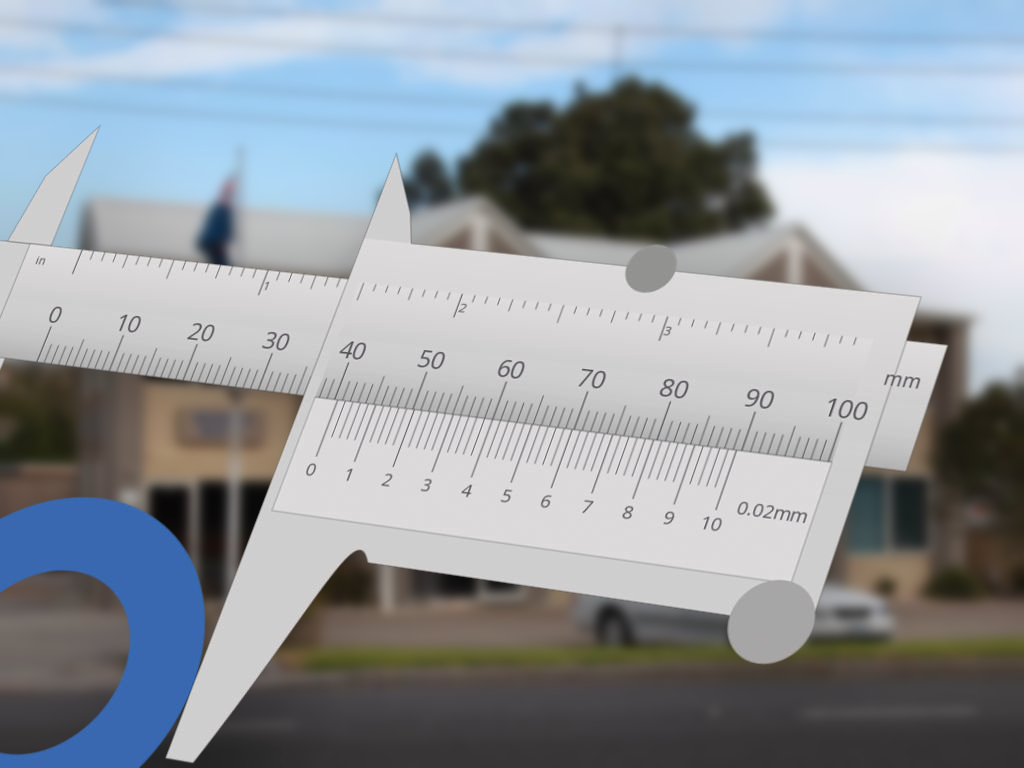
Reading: 40.4,mm
